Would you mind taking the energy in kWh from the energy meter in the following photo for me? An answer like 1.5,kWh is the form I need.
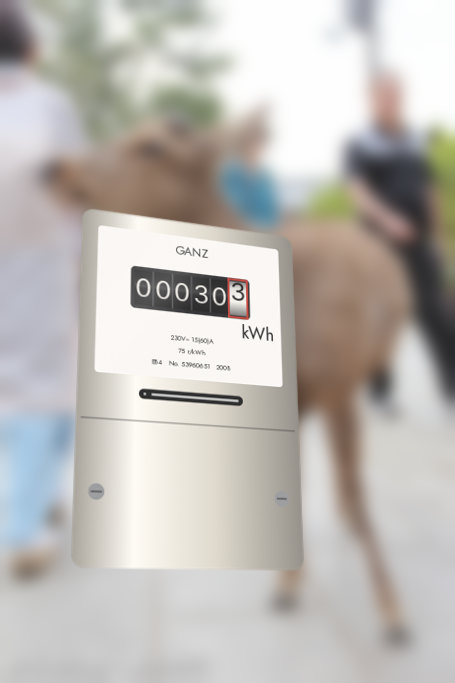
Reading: 30.3,kWh
